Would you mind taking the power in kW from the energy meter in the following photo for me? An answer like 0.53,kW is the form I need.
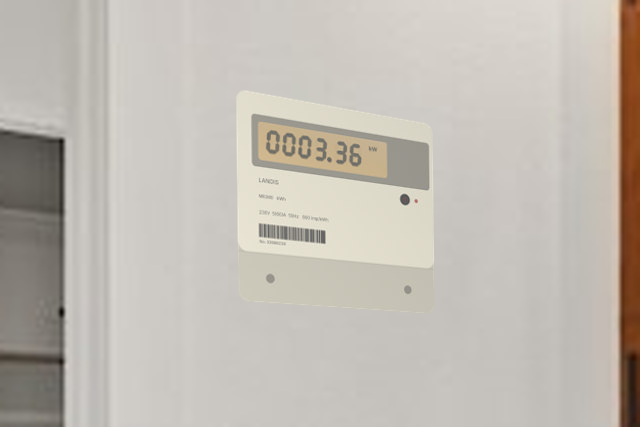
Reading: 3.36,kW
